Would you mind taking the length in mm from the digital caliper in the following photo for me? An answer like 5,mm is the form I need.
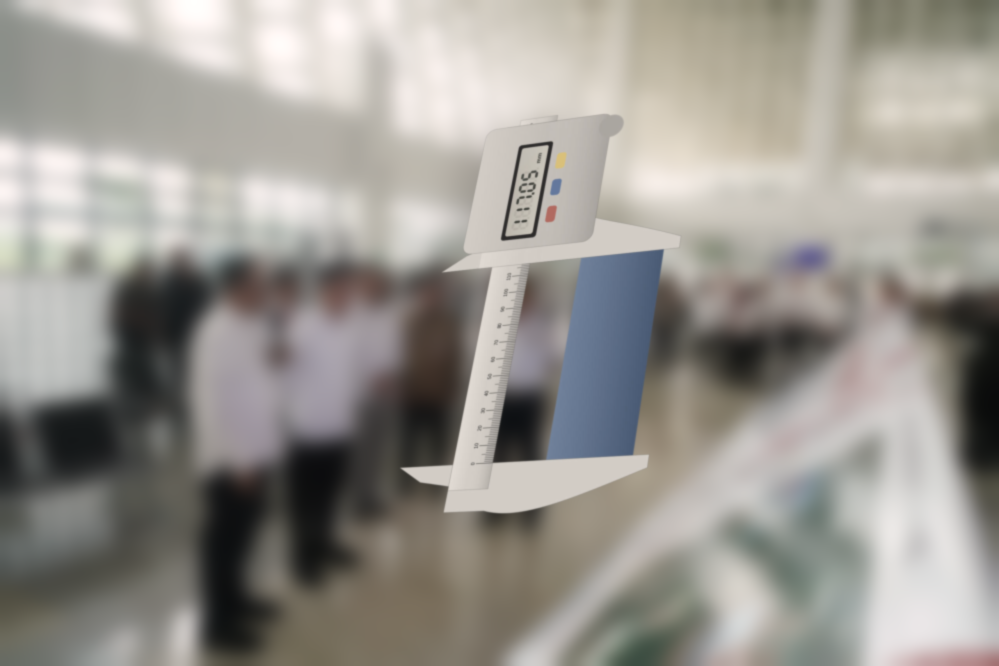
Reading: 117.05,mm
